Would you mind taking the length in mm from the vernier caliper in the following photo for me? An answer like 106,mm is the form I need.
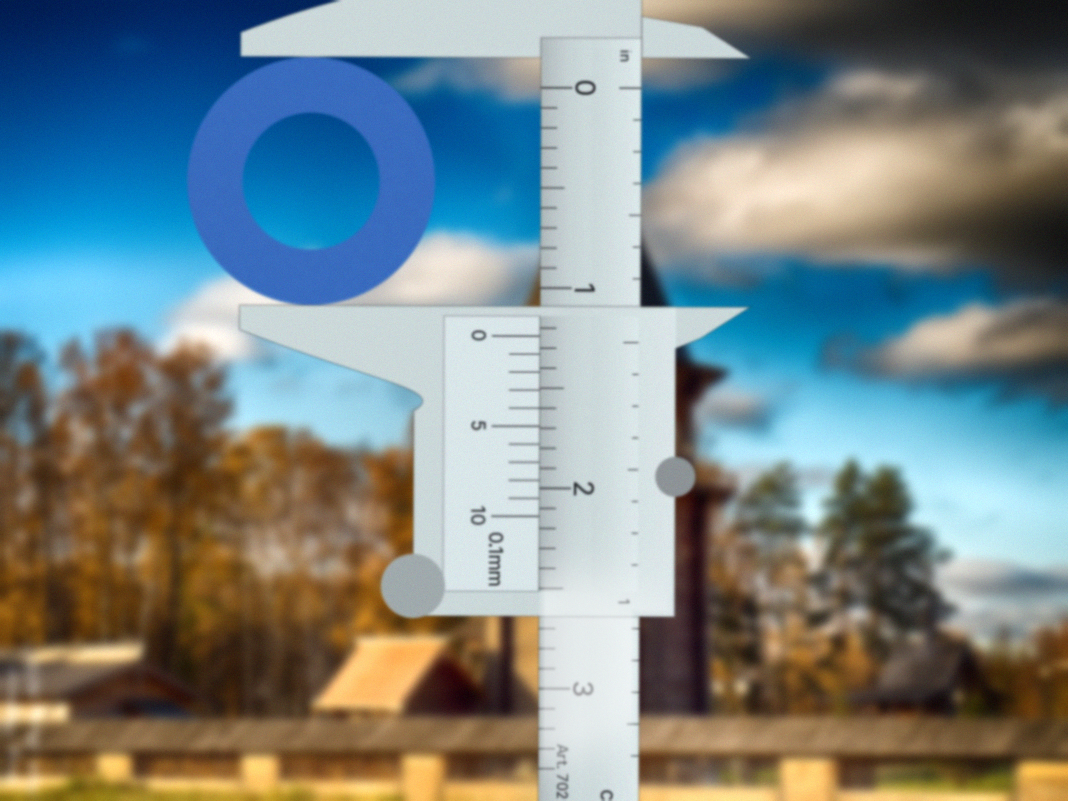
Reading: 12.4,mm
